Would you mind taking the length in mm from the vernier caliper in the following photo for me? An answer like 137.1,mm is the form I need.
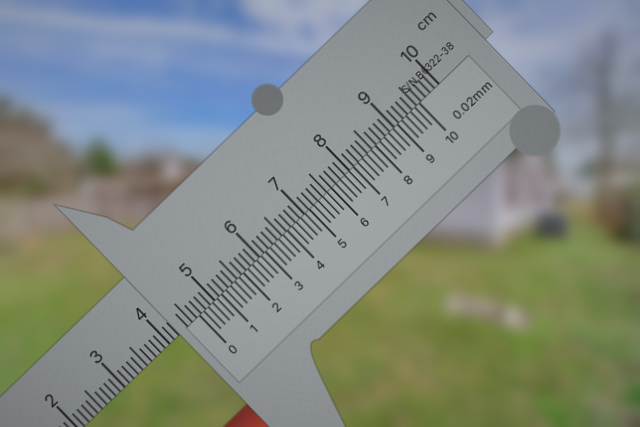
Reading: 46.6,mm
